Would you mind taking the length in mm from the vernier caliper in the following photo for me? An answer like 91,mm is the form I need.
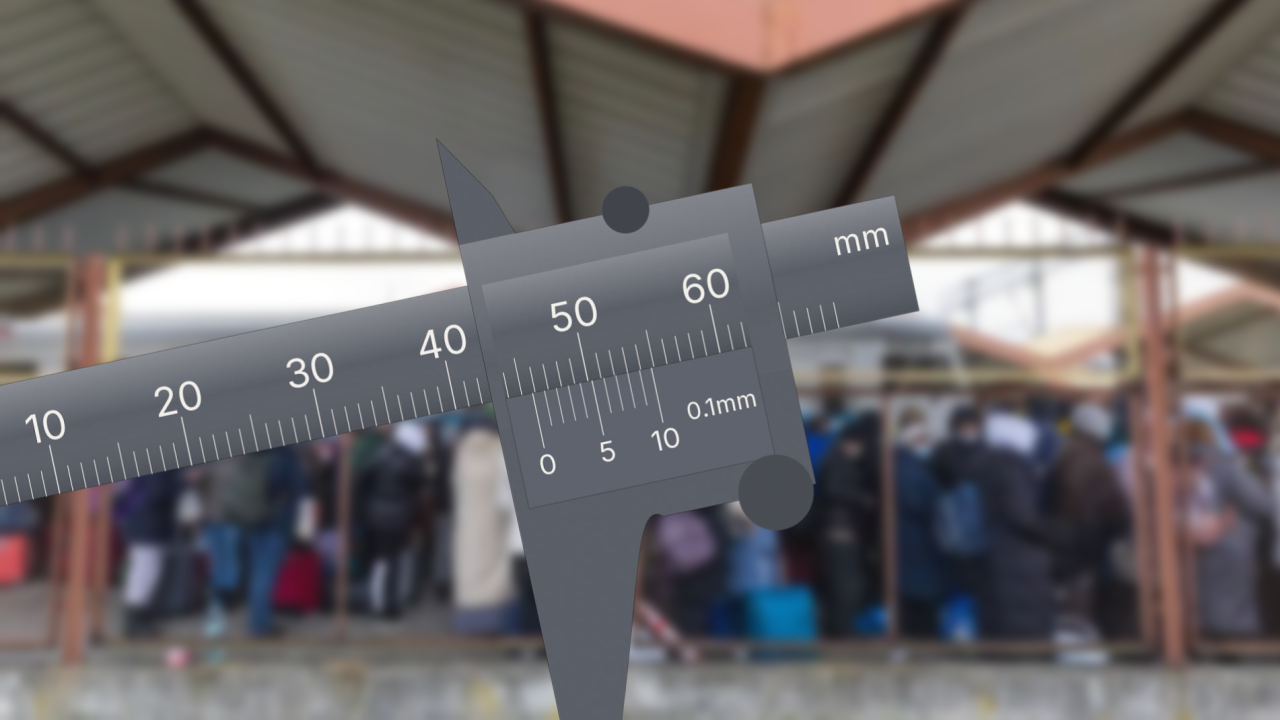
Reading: 45.8,mm
